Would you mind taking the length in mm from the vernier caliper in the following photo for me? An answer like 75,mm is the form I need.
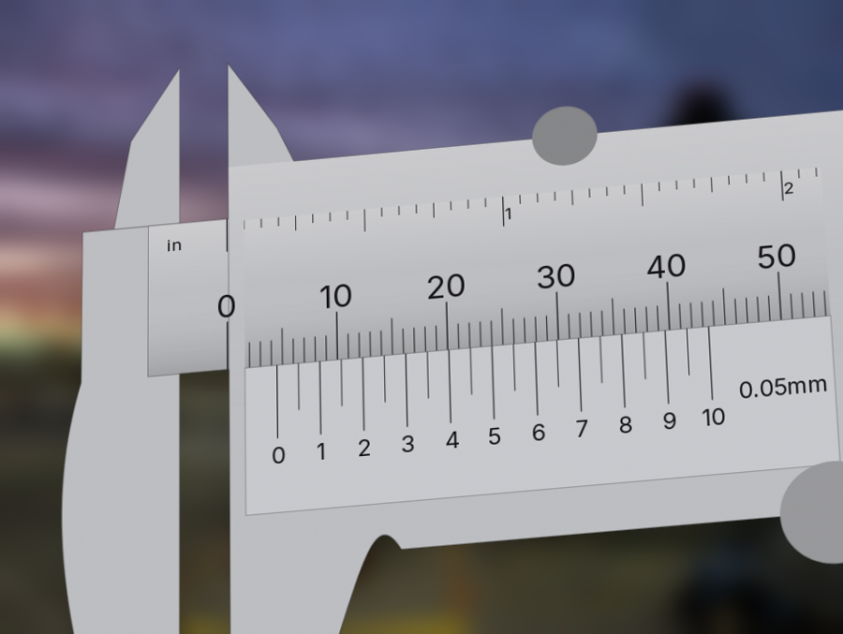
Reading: 4.5,mm
